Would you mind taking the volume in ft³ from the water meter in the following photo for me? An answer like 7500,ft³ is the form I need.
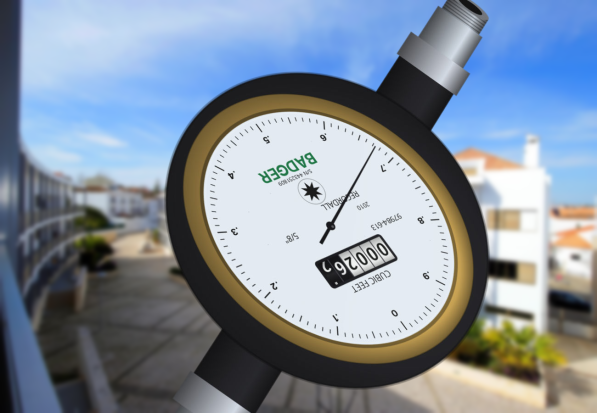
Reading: 261.67,ft³
